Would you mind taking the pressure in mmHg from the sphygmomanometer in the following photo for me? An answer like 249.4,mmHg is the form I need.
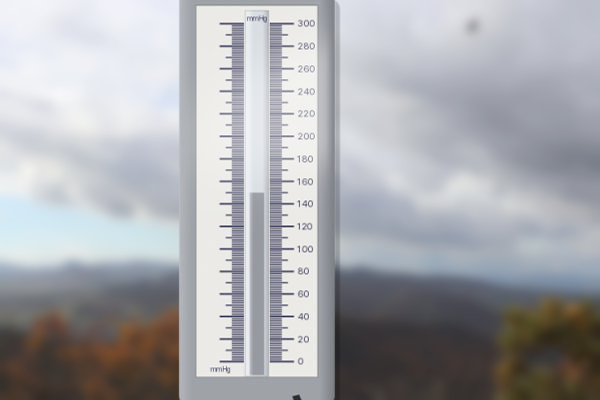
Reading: 150,mmHg
